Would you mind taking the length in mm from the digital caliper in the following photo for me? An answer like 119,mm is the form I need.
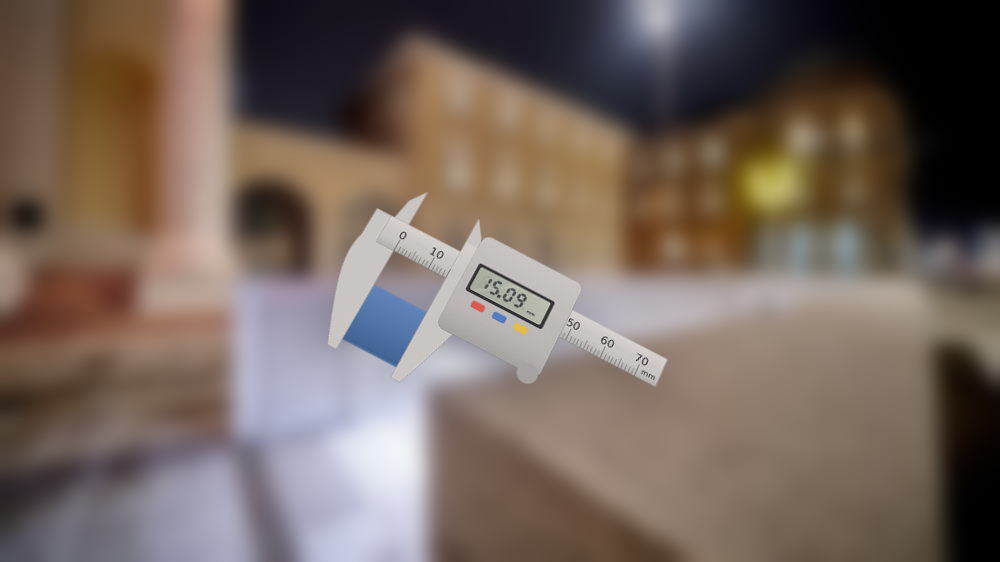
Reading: 15.09,mm
